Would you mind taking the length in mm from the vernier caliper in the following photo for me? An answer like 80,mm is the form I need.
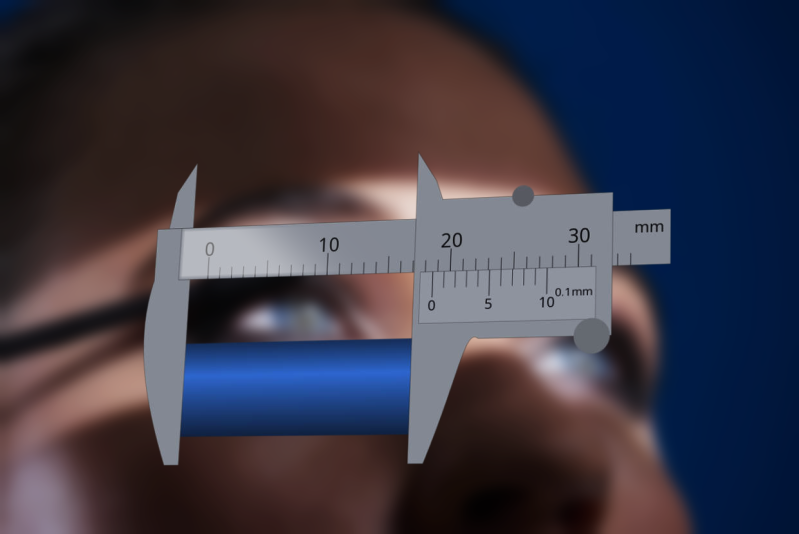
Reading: 18.6,mm
